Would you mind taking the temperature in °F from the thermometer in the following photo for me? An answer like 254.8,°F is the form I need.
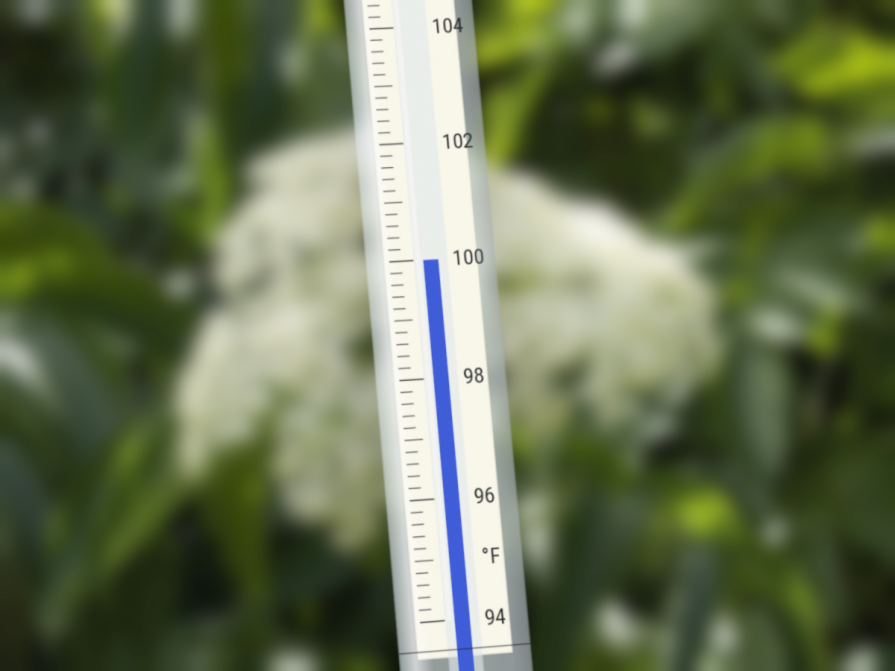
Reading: 100,°F
